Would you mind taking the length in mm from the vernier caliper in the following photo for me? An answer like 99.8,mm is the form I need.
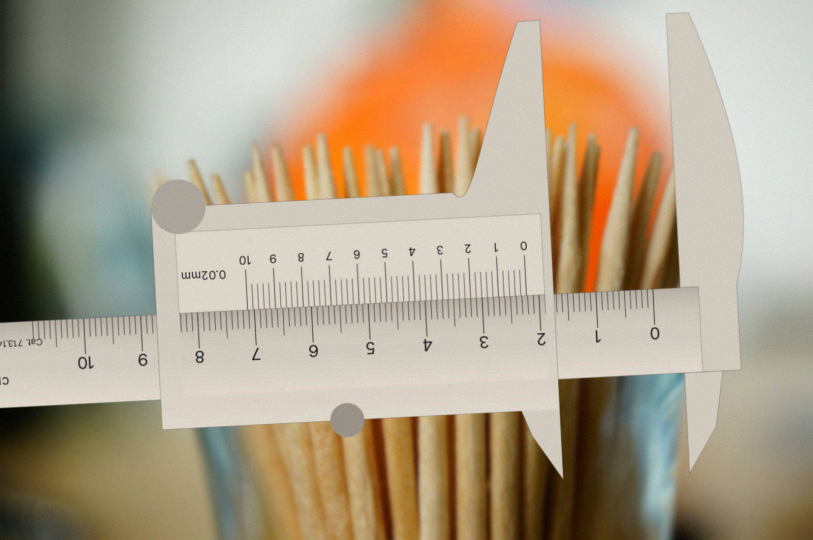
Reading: 22.2,mm
